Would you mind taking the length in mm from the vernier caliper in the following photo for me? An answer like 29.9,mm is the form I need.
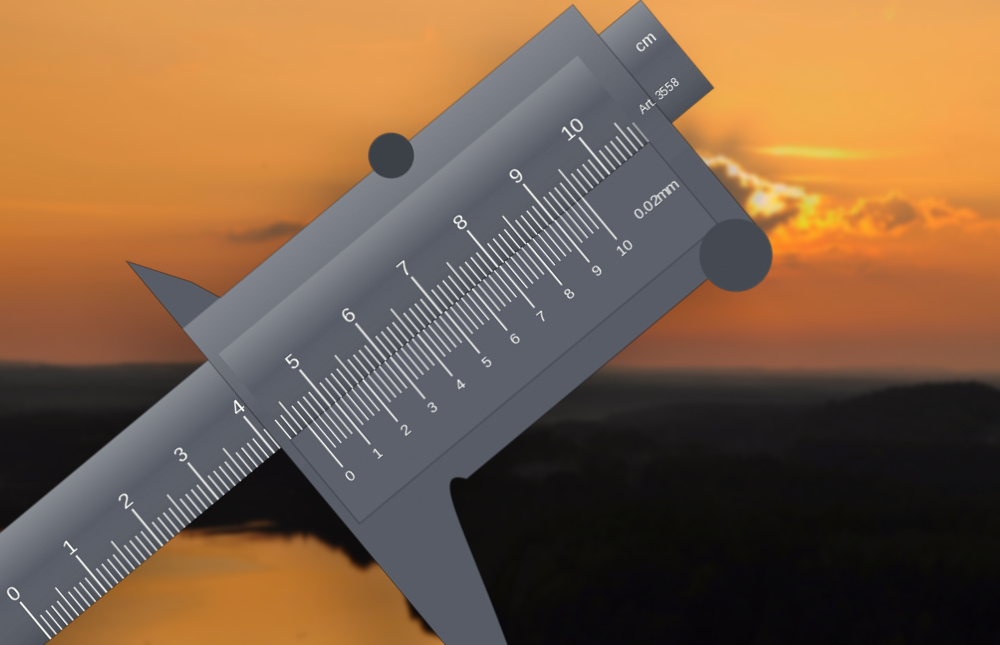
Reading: 46.0,mm
